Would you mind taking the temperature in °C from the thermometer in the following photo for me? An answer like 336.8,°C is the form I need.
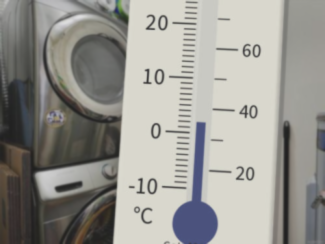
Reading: 2,°C
